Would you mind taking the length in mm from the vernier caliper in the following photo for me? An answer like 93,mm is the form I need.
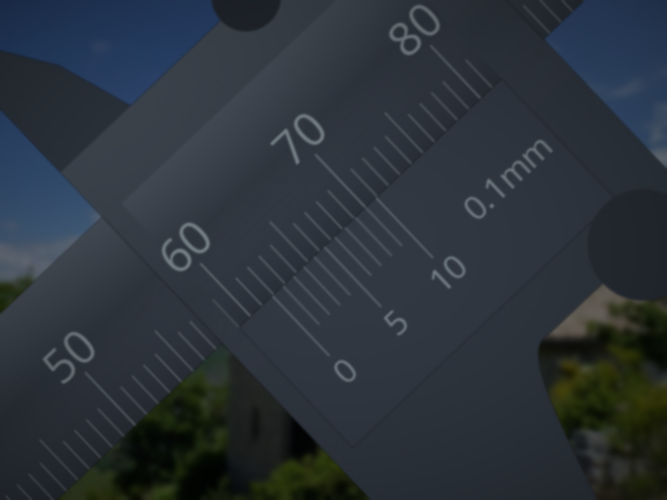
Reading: 61.9,mm
